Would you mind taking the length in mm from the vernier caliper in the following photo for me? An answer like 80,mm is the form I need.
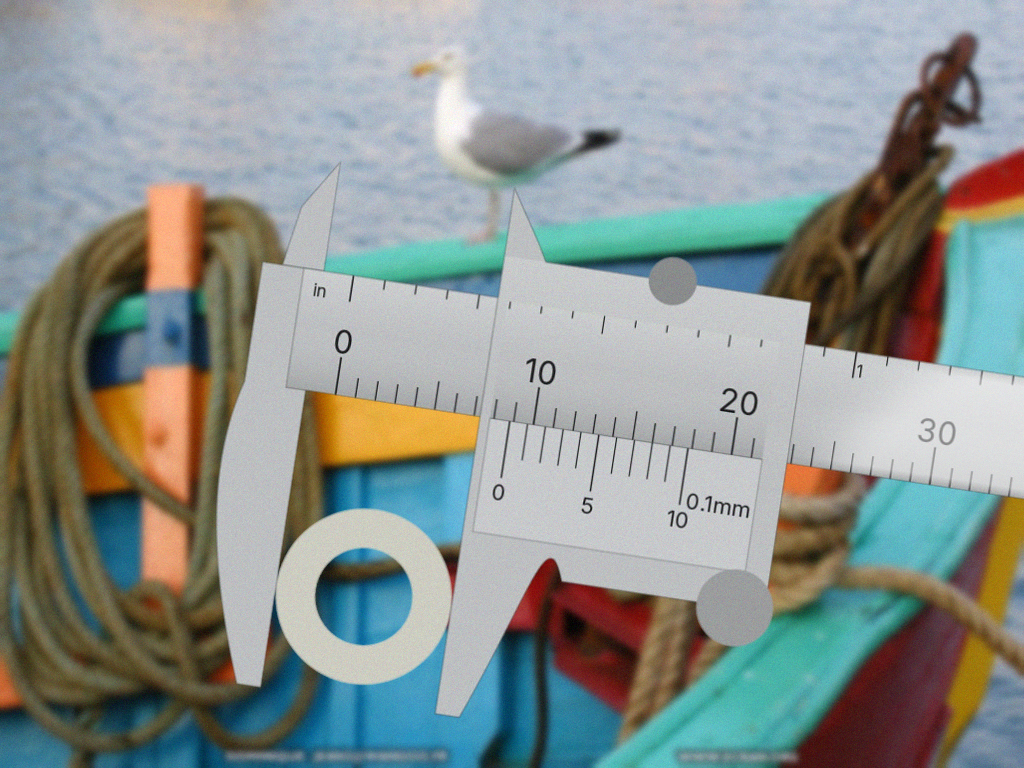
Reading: 8.8,mm
